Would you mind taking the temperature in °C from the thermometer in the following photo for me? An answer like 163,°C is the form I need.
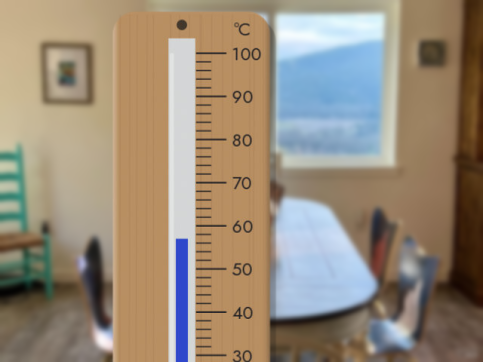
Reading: 57,°C
